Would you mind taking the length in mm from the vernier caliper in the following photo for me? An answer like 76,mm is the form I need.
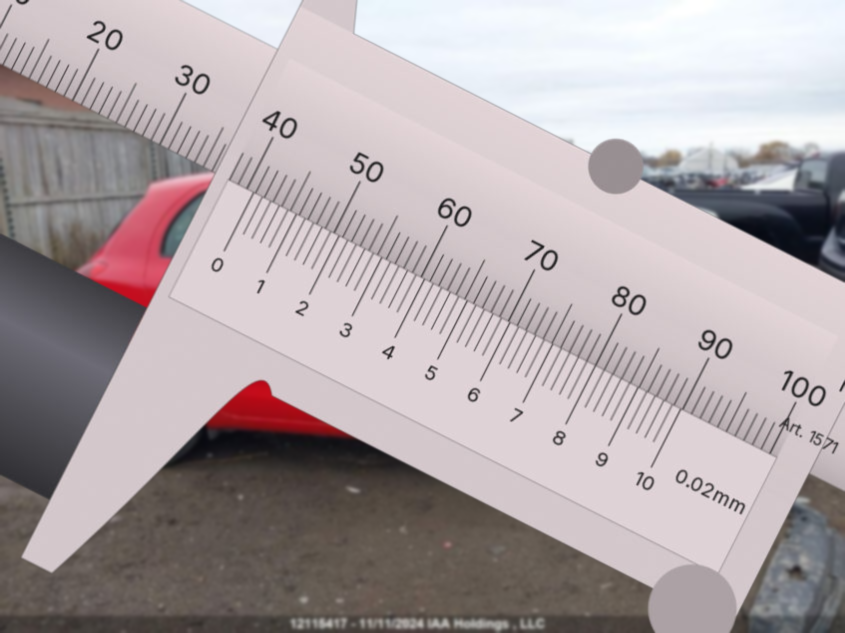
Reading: 40.8,mm
